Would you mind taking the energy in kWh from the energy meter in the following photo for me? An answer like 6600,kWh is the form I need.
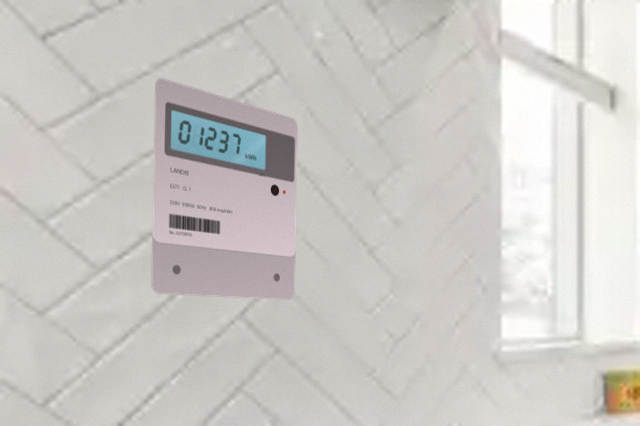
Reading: 1237,kWh
